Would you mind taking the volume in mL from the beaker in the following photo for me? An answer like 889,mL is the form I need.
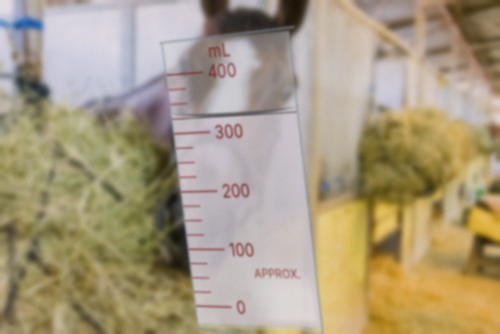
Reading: 325,mL
